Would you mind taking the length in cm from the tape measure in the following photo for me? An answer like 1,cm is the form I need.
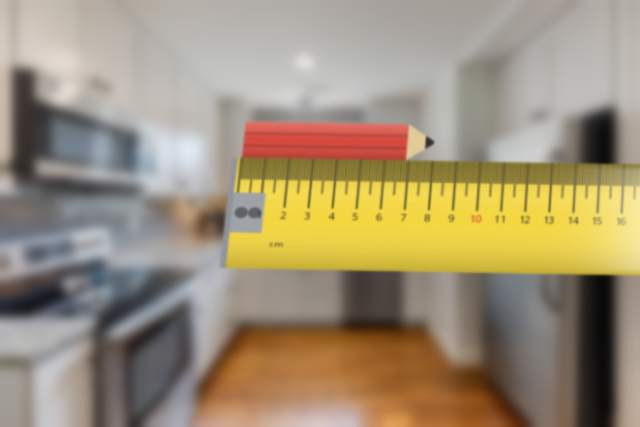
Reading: 8,cm
